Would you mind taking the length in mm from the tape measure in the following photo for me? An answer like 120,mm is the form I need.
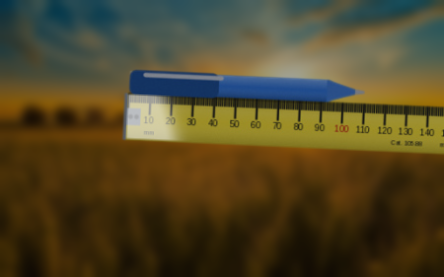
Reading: 110,mm
